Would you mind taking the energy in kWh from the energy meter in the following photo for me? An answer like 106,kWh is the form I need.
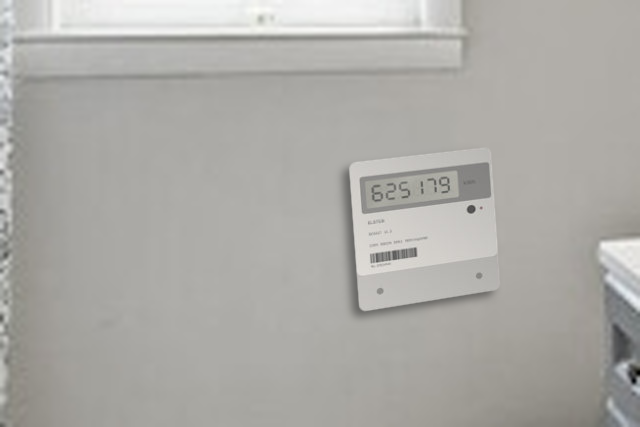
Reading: 625179,kWh
